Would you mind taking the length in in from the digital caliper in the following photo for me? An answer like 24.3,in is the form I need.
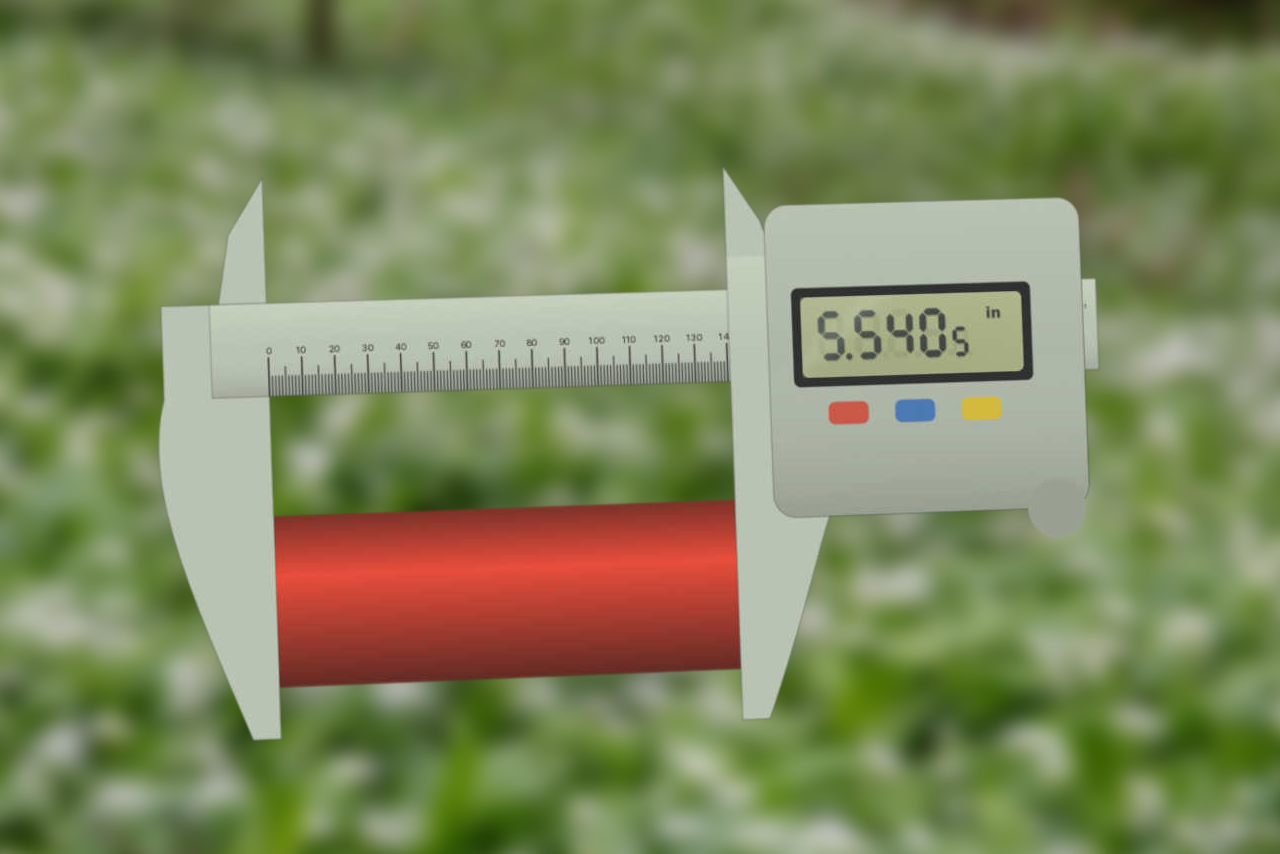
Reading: 5.5405,in
